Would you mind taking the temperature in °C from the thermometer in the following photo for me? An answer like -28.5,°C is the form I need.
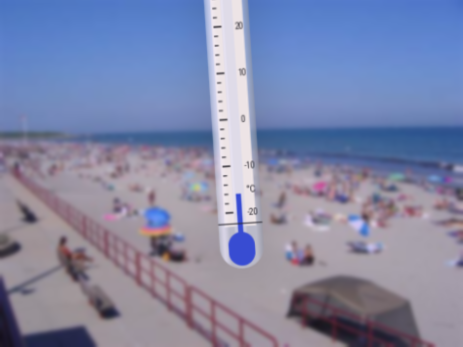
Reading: -16,°C
